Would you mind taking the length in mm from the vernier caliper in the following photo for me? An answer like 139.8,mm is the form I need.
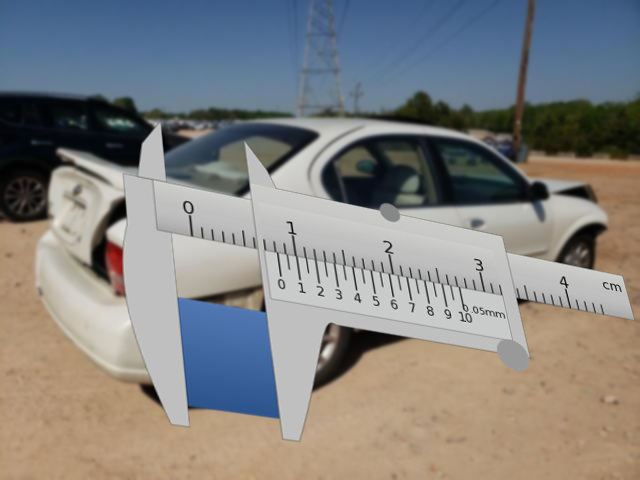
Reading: 8.2,mm
